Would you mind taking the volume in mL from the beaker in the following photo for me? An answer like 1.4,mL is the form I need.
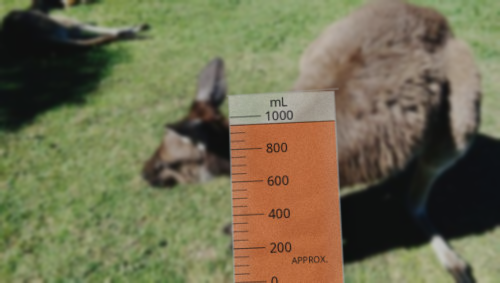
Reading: 950,mL
